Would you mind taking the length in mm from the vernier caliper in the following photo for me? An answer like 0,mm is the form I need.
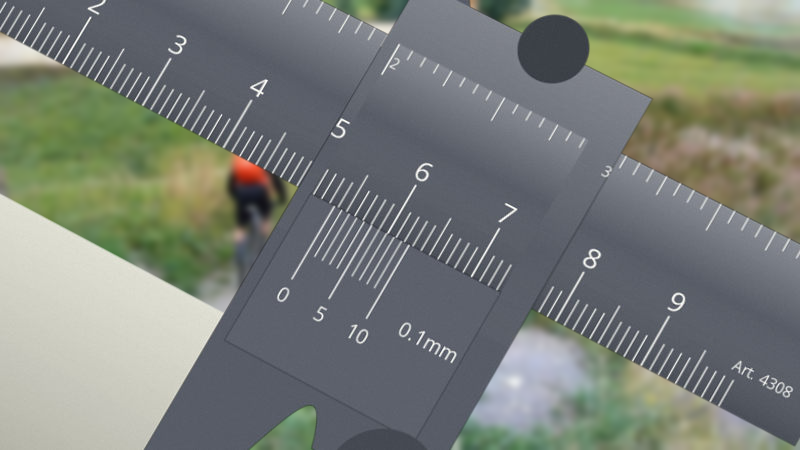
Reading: 53.6,mm
